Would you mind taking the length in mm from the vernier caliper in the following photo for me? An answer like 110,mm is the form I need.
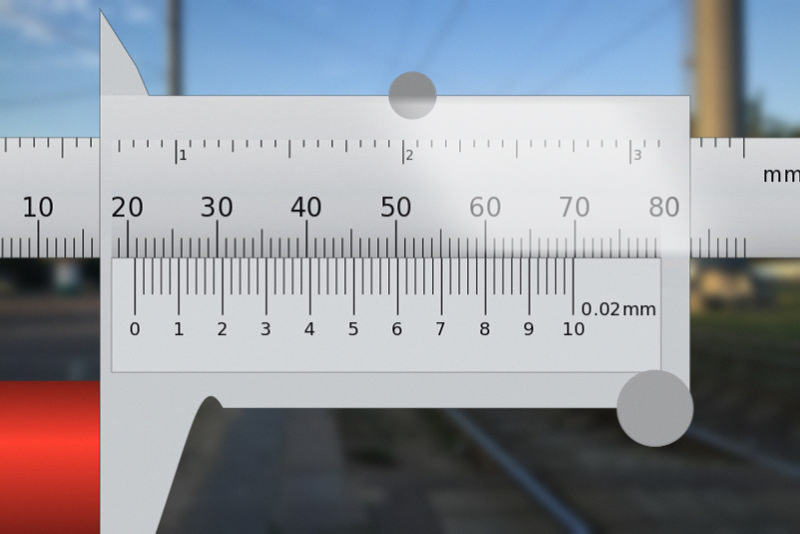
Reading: 20.8,mm
